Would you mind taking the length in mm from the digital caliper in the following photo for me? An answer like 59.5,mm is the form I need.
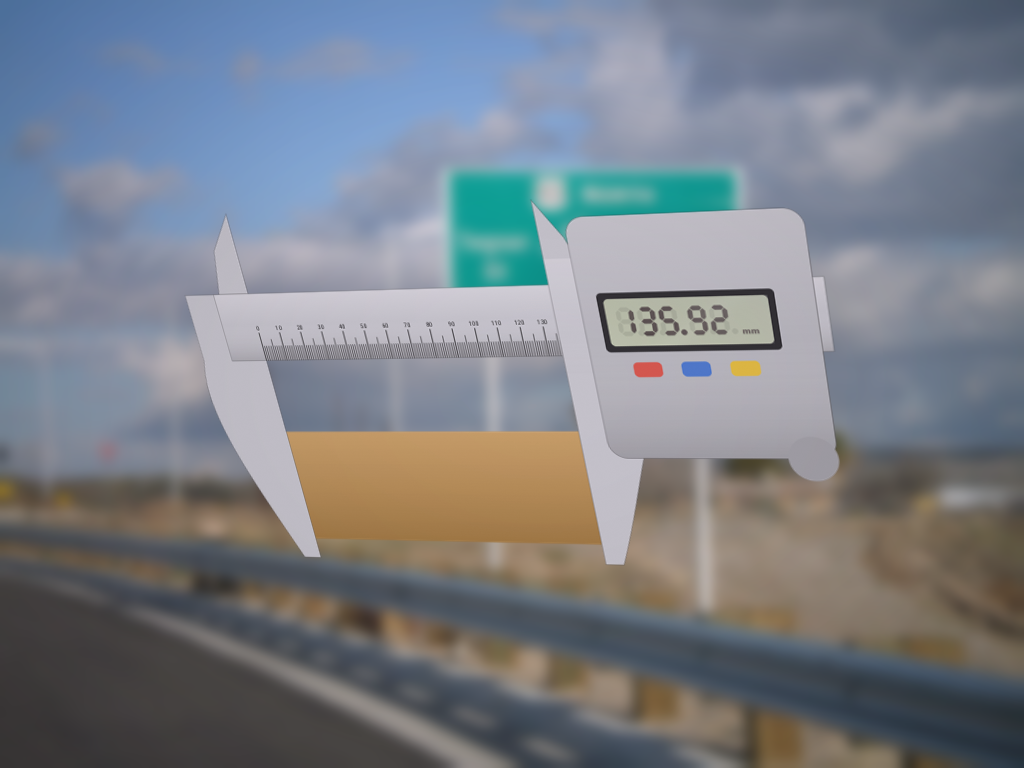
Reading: 135.92,mm
